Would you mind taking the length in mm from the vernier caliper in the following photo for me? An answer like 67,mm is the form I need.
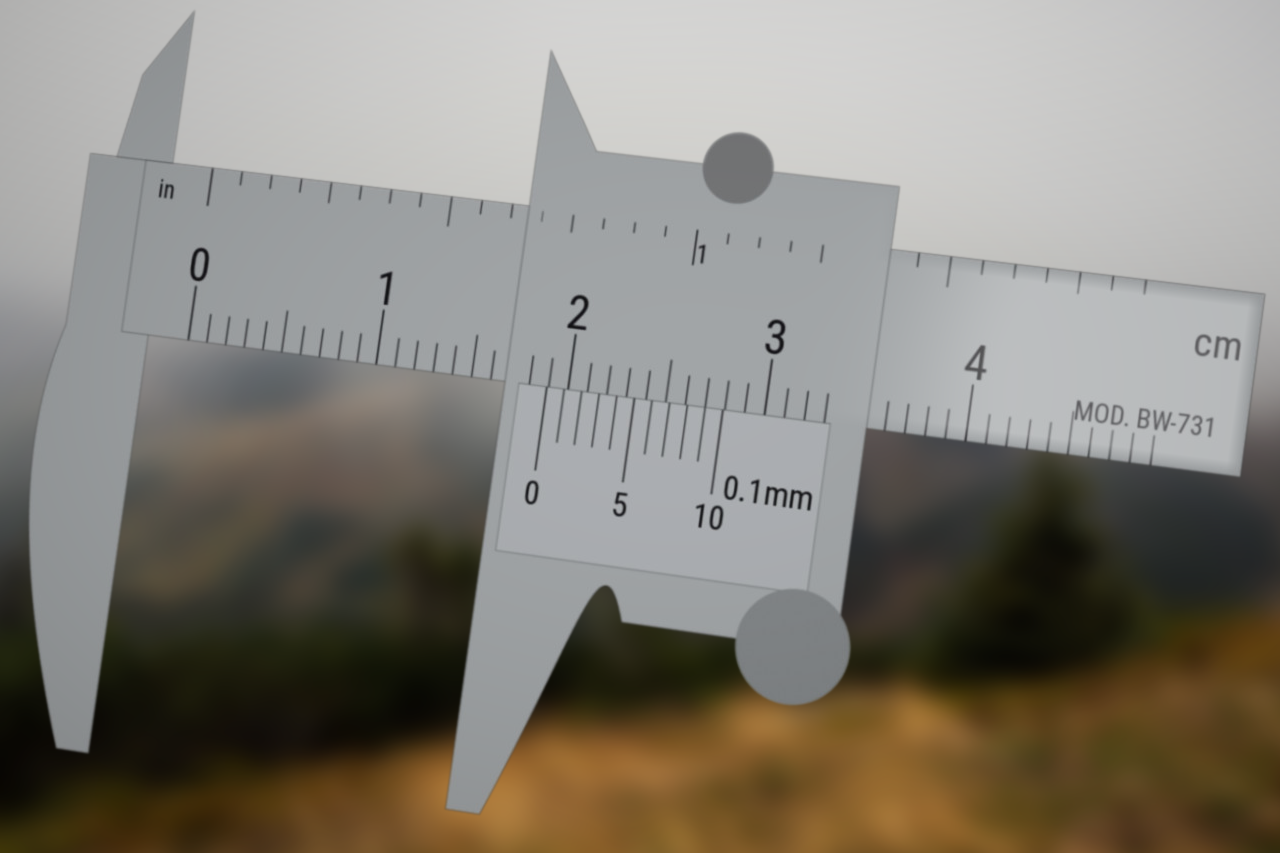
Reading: 18.9,mm
